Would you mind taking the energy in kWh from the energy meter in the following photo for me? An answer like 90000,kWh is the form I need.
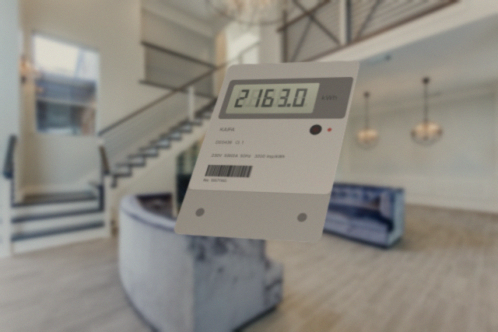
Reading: 2163.0,kWh
